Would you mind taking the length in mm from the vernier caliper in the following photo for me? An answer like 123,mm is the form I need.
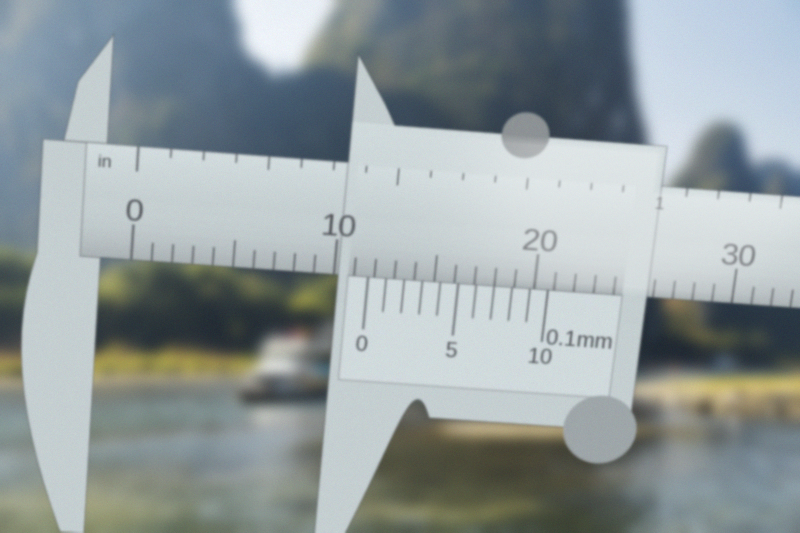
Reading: 11.7,mm
